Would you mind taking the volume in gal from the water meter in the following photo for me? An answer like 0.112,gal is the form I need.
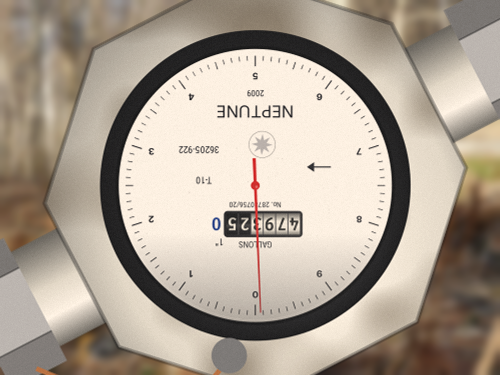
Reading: 4793249.9,gal
